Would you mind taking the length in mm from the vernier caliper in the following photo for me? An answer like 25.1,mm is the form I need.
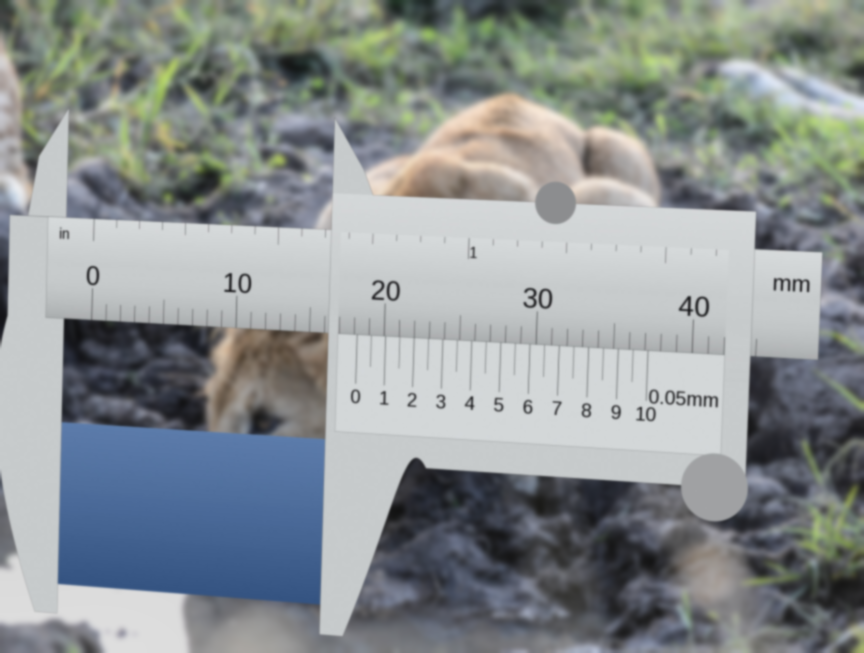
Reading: 18.2,mm
